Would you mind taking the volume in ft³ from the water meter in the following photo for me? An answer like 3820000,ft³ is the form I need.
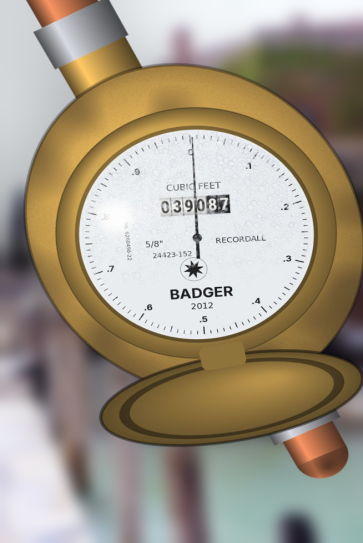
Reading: 39087.00,ft³
